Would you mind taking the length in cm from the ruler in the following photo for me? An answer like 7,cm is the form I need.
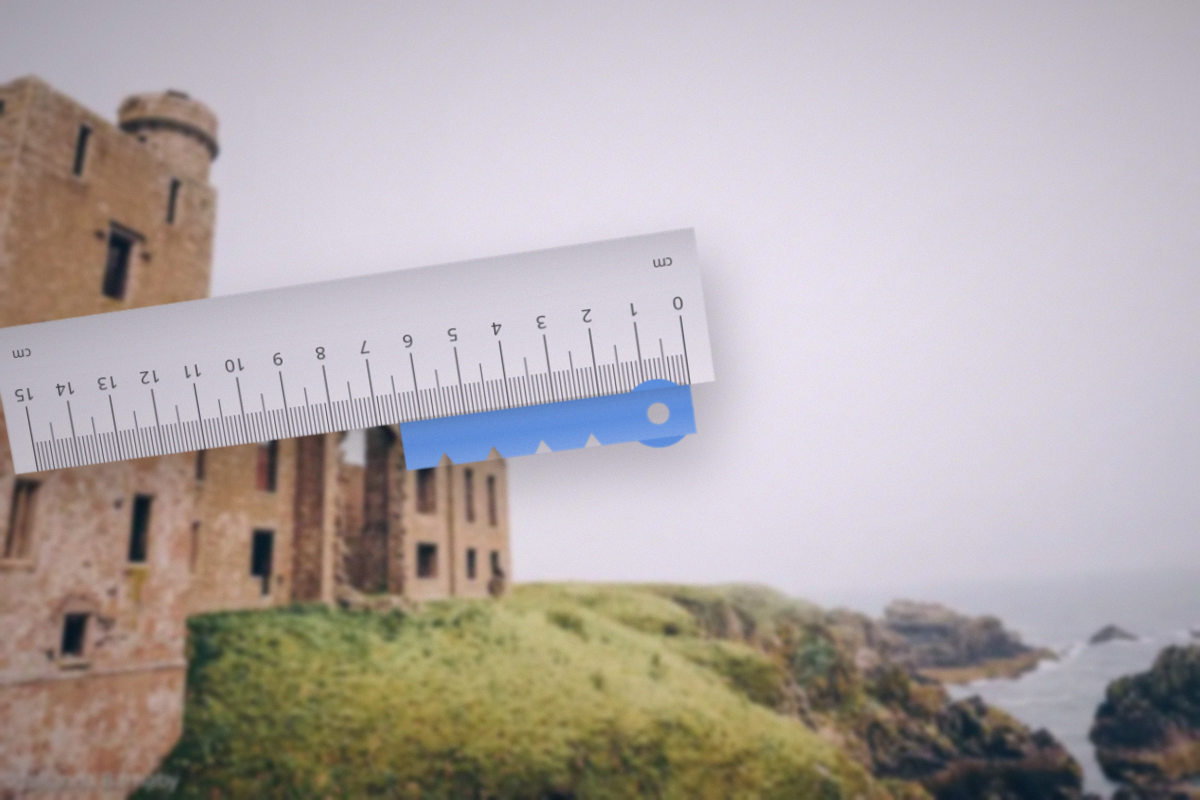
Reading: 6.5,cm
